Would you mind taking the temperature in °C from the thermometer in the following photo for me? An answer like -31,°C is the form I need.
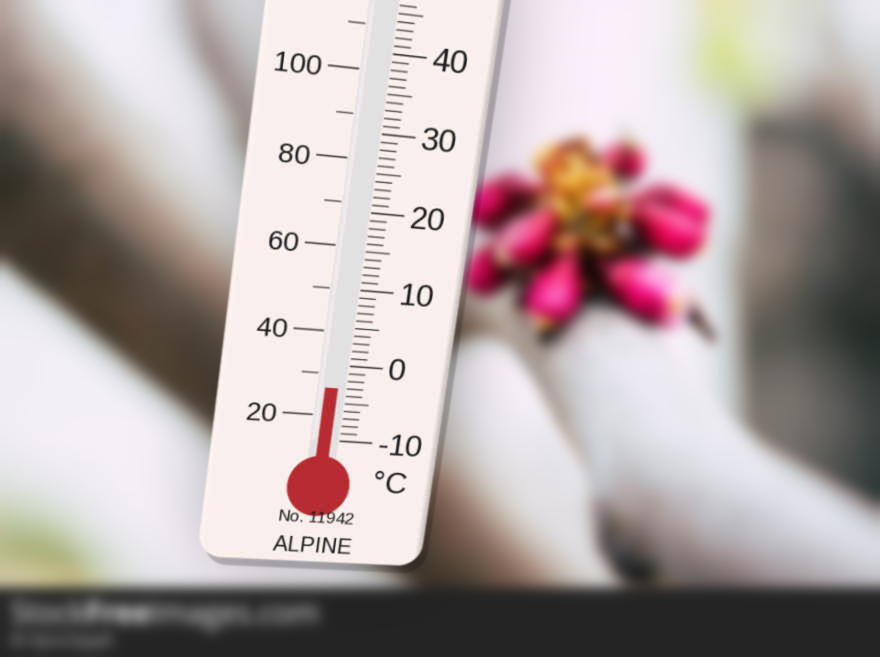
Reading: -3,°C
